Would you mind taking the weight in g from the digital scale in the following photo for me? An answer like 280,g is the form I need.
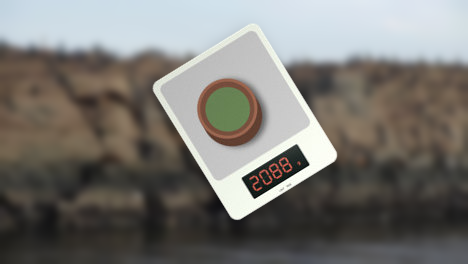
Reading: 2088,g
